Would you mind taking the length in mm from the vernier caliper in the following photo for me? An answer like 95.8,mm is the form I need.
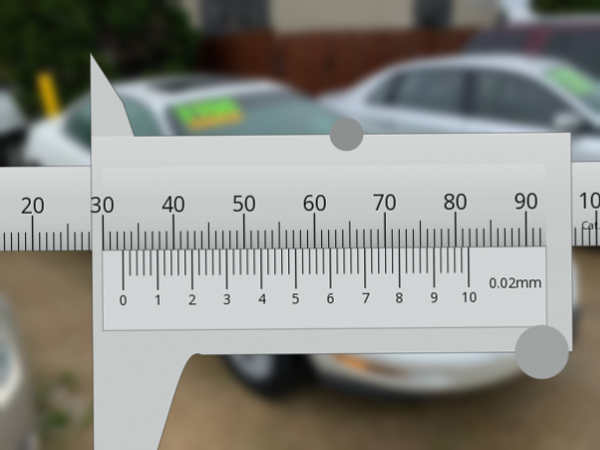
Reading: 32.8,mm
